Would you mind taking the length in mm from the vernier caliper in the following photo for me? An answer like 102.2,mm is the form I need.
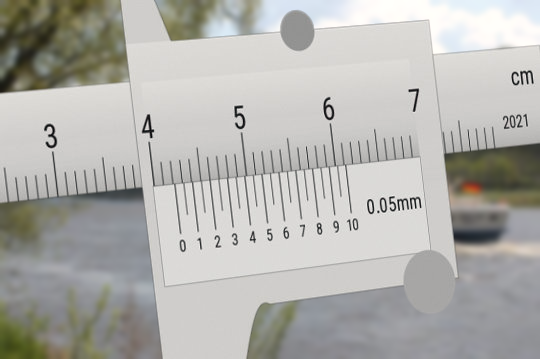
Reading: 42.2,mm
